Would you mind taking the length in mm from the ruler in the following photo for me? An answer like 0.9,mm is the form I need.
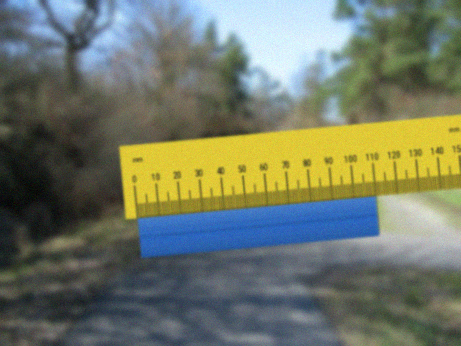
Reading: 110,mm
